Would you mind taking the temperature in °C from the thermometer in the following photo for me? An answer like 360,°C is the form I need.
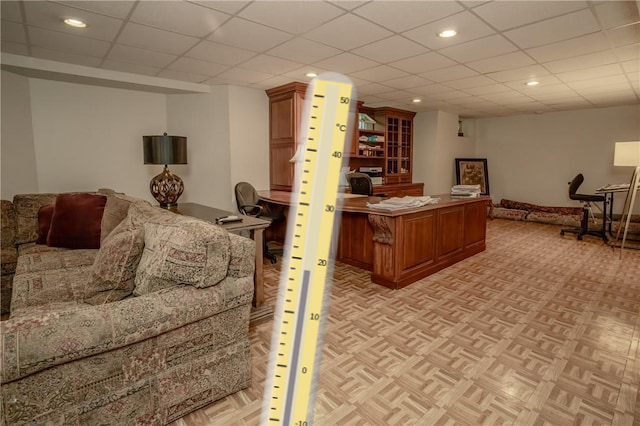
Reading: 18,°C
